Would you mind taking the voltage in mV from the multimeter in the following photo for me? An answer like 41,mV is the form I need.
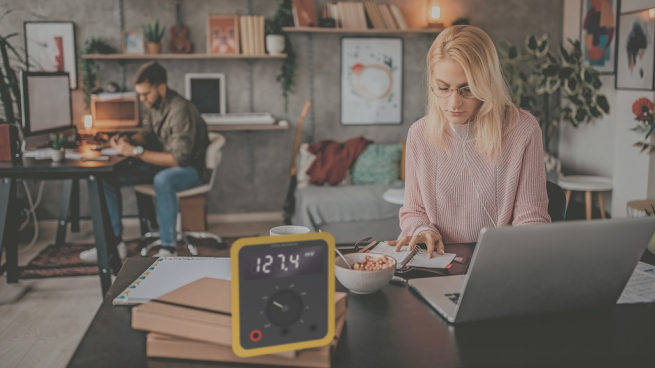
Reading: 127.4,mV
